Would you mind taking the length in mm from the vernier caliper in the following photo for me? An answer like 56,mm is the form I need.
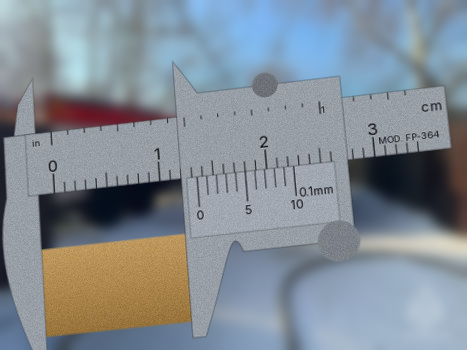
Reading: 13.5,mm
